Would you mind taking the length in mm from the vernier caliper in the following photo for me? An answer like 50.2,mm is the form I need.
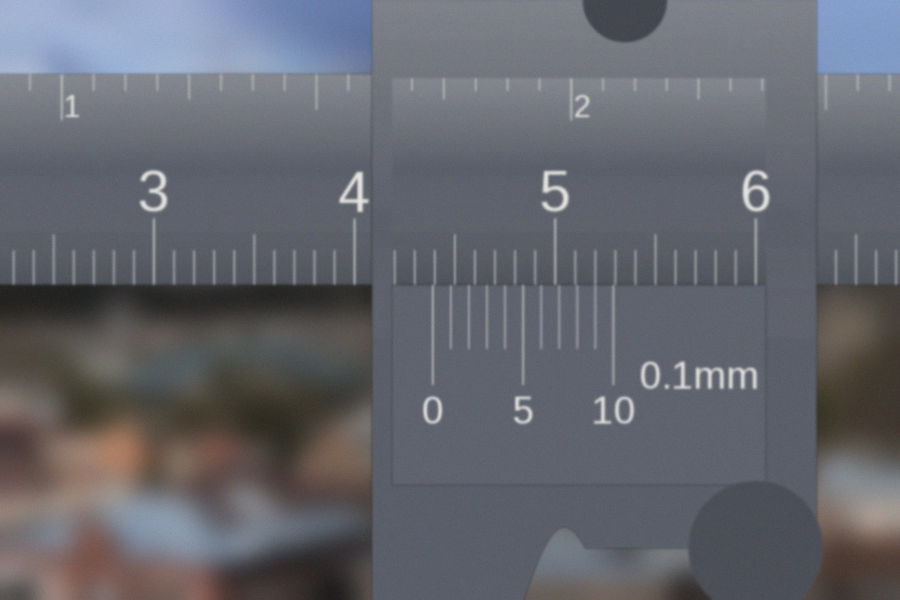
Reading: 43.9,mm
